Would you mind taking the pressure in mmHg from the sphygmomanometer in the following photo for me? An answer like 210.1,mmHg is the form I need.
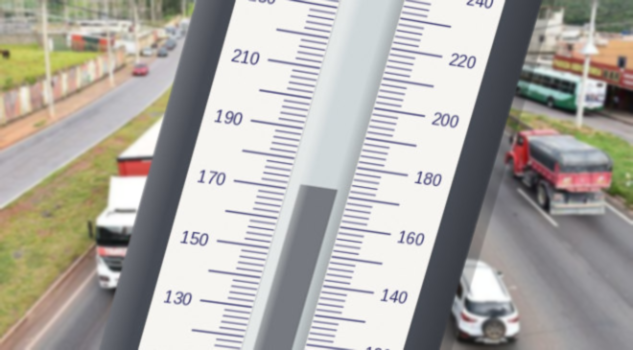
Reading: 172,mmHg
